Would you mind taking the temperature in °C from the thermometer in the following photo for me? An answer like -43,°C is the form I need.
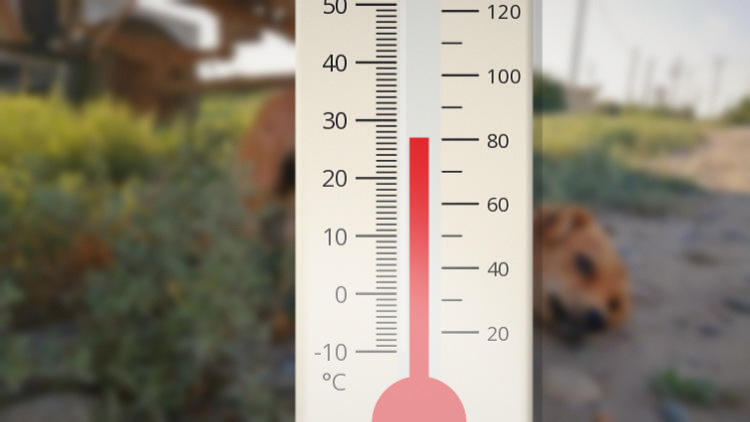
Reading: 27,°C
